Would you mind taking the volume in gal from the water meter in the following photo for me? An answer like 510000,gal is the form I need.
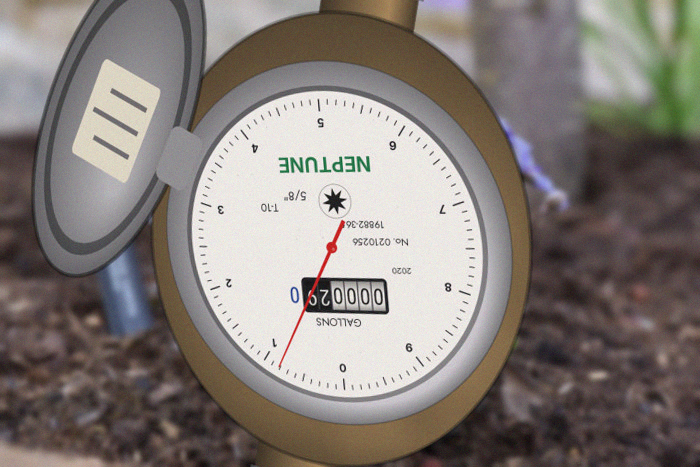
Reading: 290.8,gal
